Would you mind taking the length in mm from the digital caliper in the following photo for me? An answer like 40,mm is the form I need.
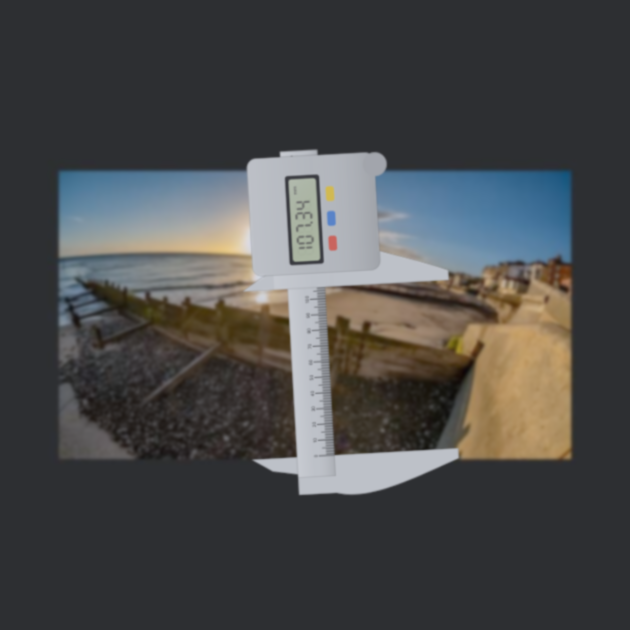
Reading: 107.34,mm
